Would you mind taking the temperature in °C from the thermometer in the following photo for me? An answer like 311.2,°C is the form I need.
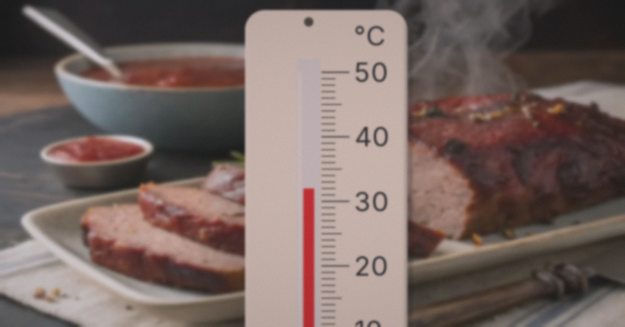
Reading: 32,°C
